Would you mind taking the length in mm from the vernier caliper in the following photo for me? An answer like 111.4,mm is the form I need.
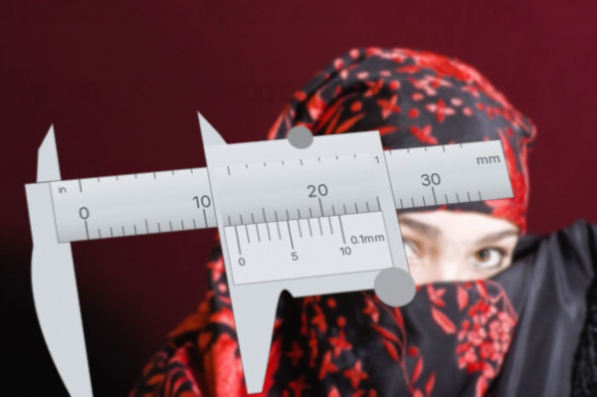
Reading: 12.4,mm
